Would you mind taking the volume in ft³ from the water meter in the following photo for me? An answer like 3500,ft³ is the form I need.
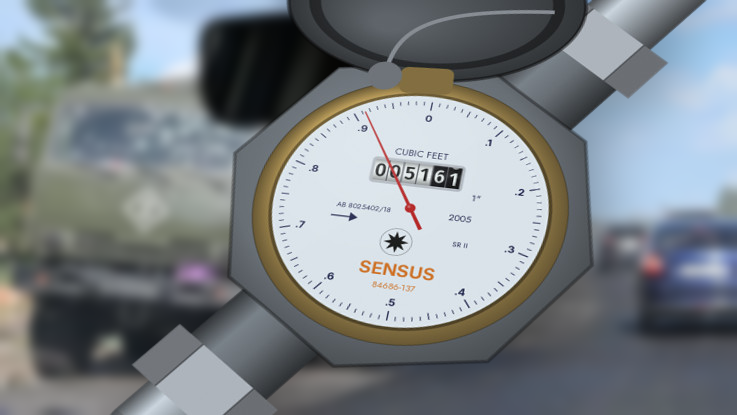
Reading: 5160.91,ft³
